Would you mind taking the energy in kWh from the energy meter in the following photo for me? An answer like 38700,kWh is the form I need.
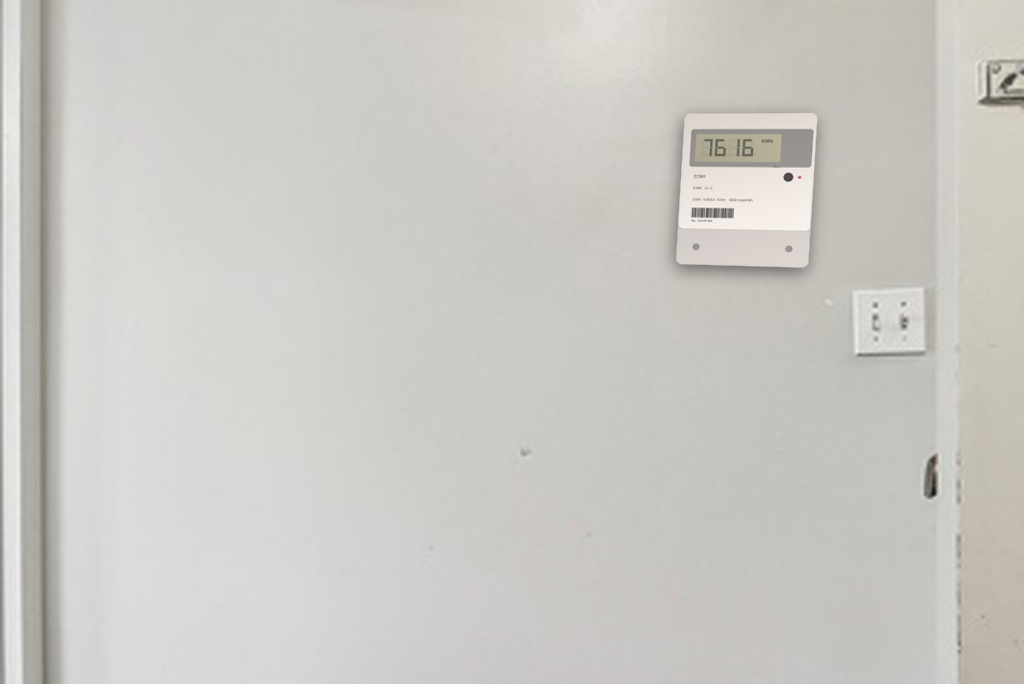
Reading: 7616,kWh
